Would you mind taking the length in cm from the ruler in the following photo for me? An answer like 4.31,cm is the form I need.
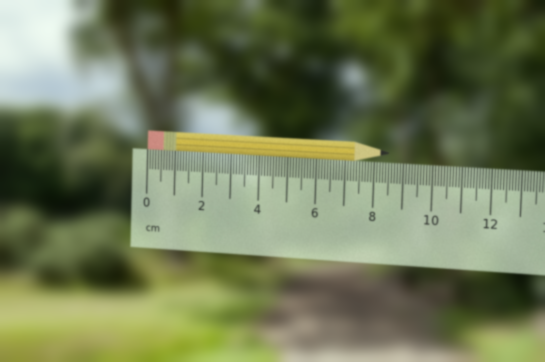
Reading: 8.5,cm
